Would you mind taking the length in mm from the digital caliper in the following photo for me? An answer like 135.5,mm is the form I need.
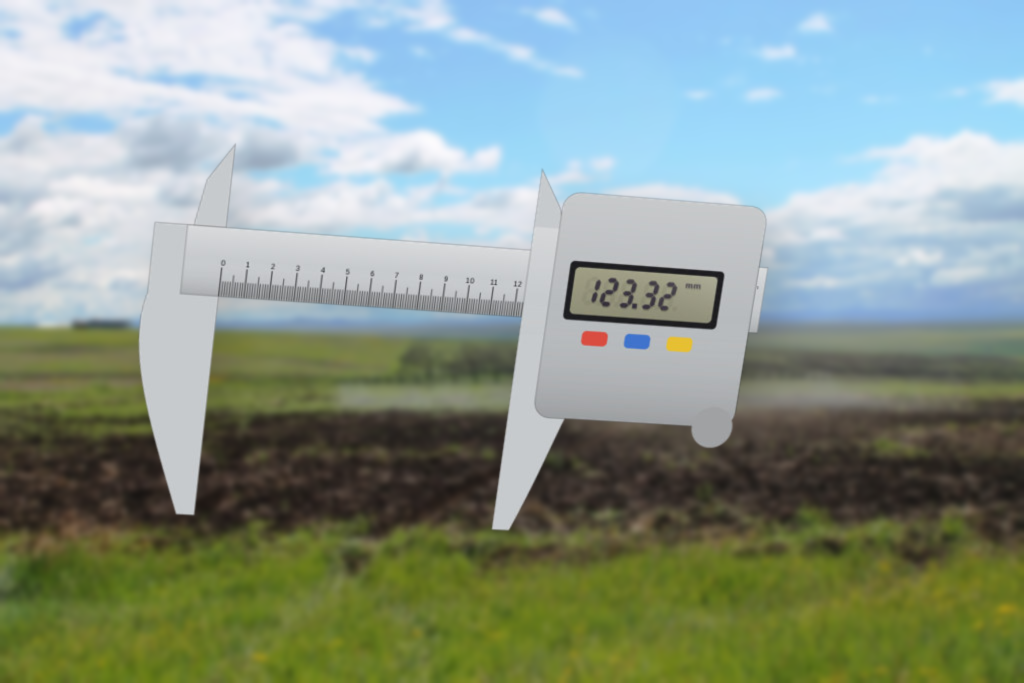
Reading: 123.32,mm
